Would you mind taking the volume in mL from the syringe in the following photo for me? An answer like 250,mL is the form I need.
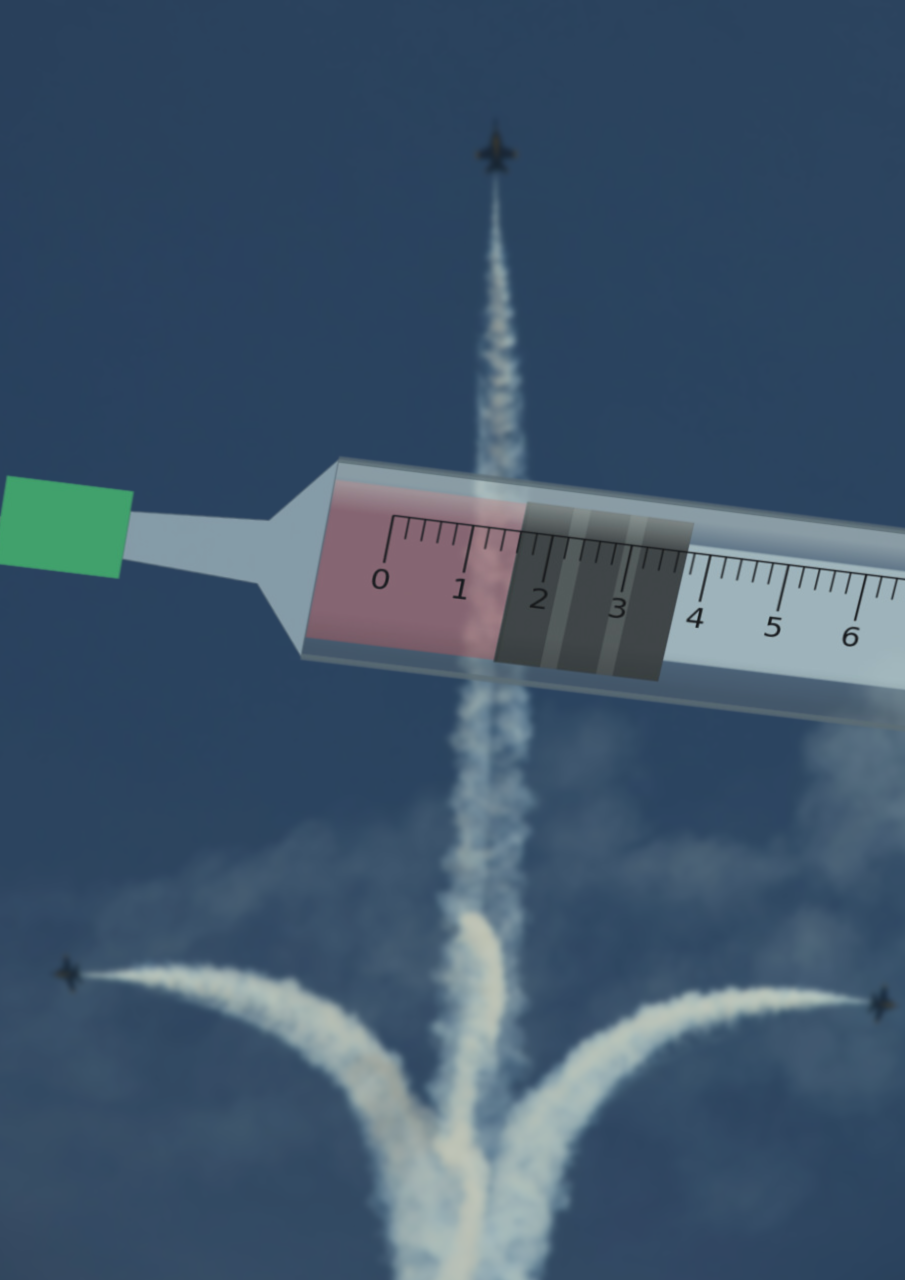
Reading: 1.6,mL
